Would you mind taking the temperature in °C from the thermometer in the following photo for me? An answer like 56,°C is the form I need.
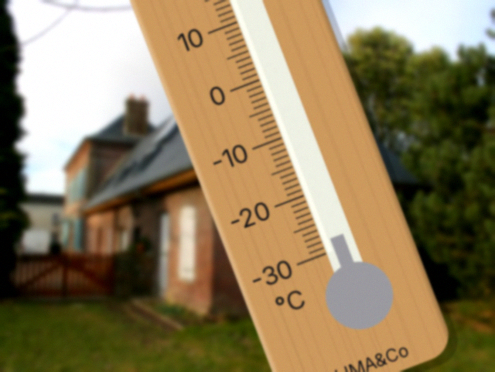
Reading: -28,°C
